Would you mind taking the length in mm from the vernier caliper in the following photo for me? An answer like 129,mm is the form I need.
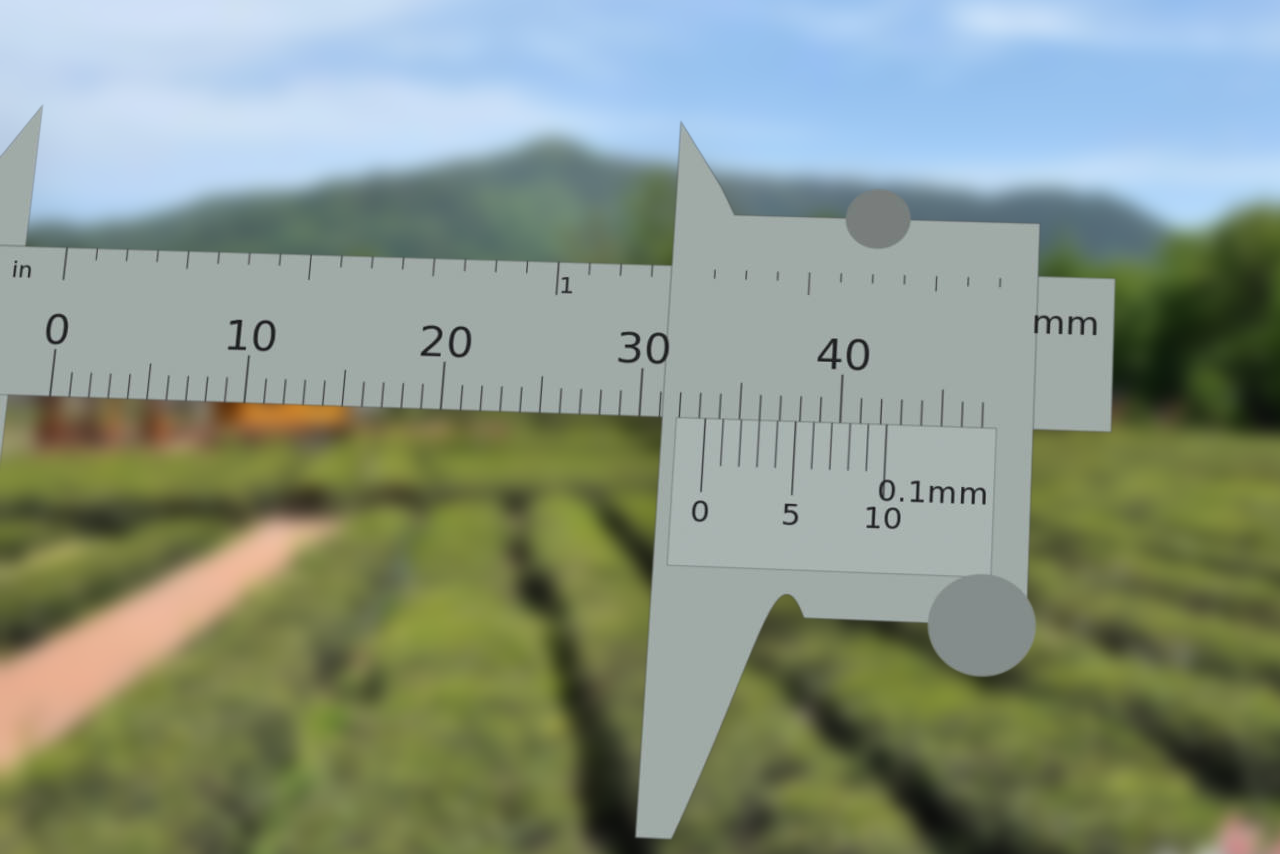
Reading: 33.3,mm
